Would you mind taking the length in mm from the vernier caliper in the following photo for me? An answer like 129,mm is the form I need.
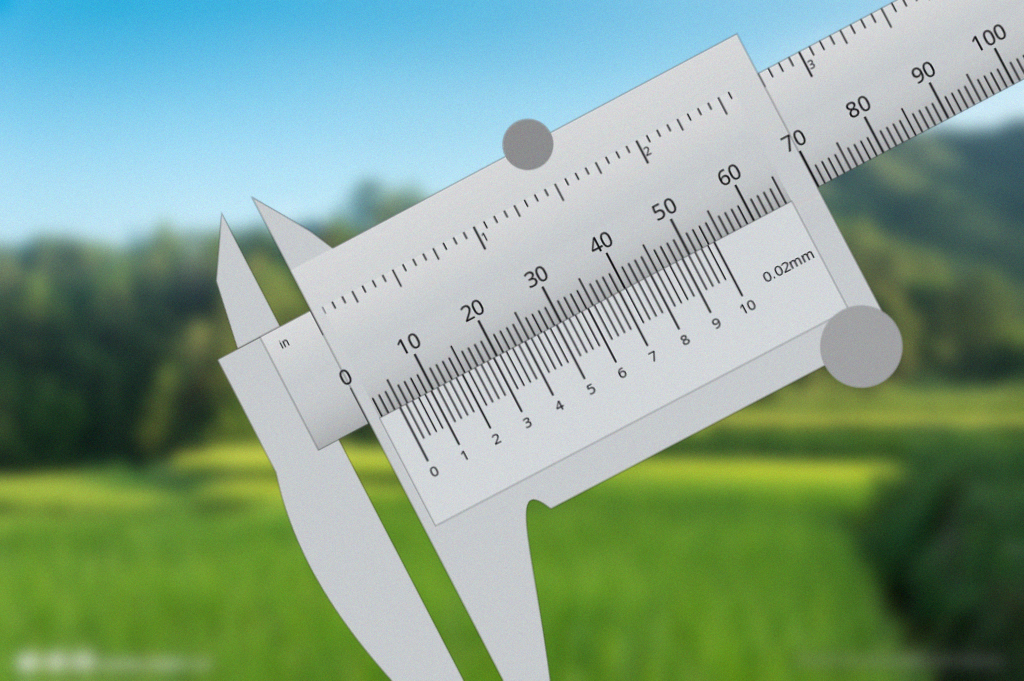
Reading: 4.8,mm
